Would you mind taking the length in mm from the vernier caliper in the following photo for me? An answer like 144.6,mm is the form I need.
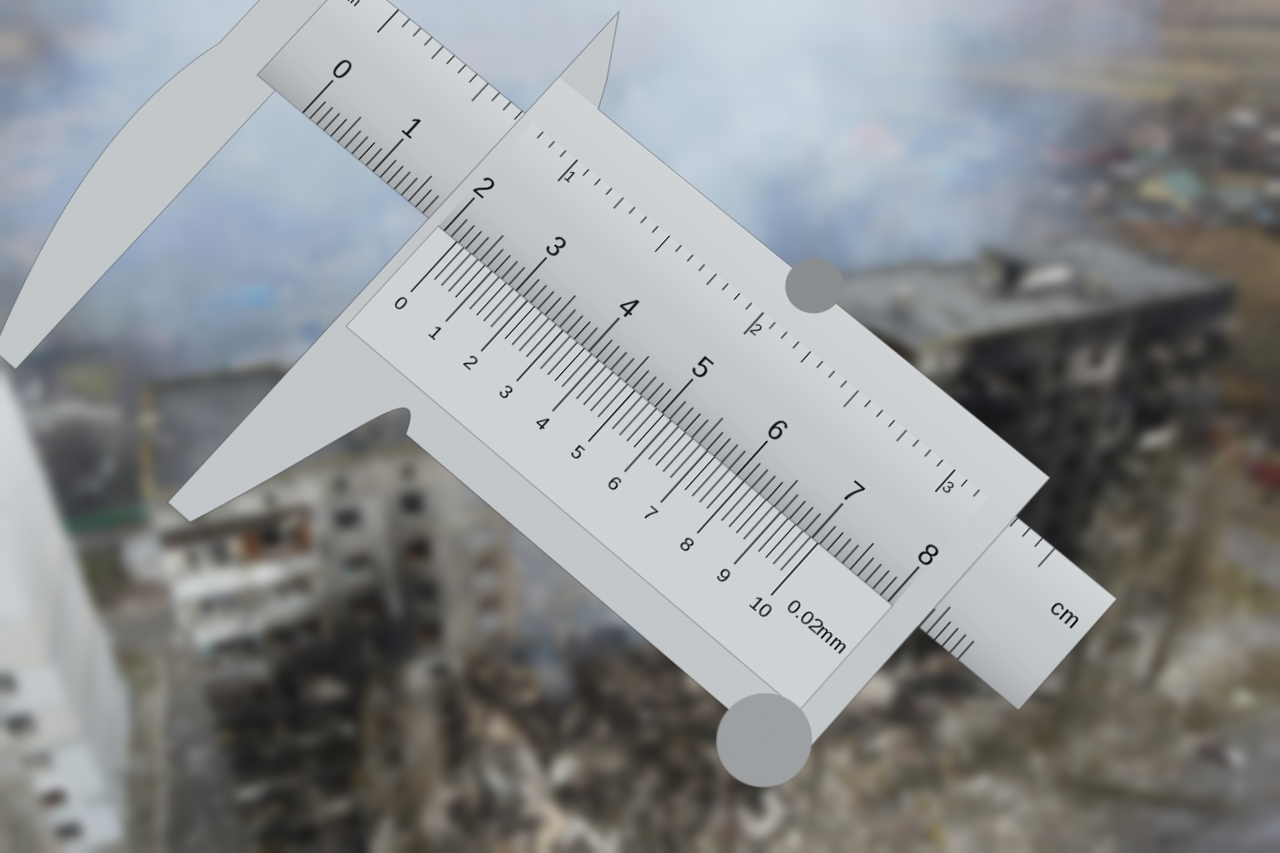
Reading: 21.8,mm
